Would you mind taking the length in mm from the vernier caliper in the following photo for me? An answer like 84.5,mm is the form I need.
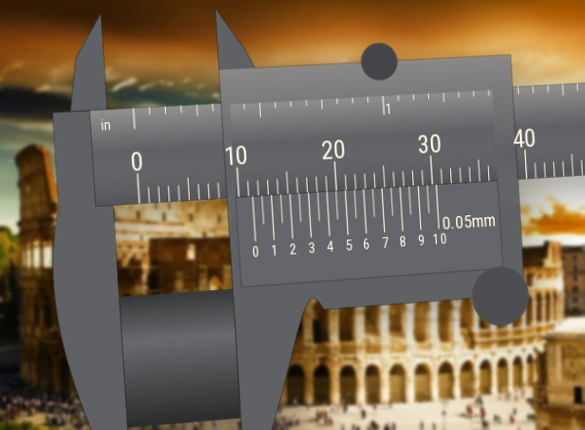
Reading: 11.4,mm
